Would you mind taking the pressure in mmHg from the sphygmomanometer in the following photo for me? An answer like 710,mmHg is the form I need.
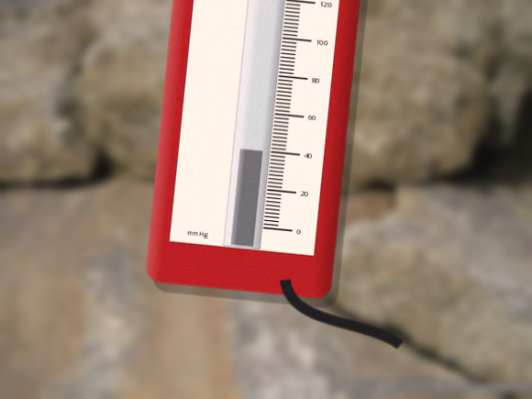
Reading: 40,mmHg
